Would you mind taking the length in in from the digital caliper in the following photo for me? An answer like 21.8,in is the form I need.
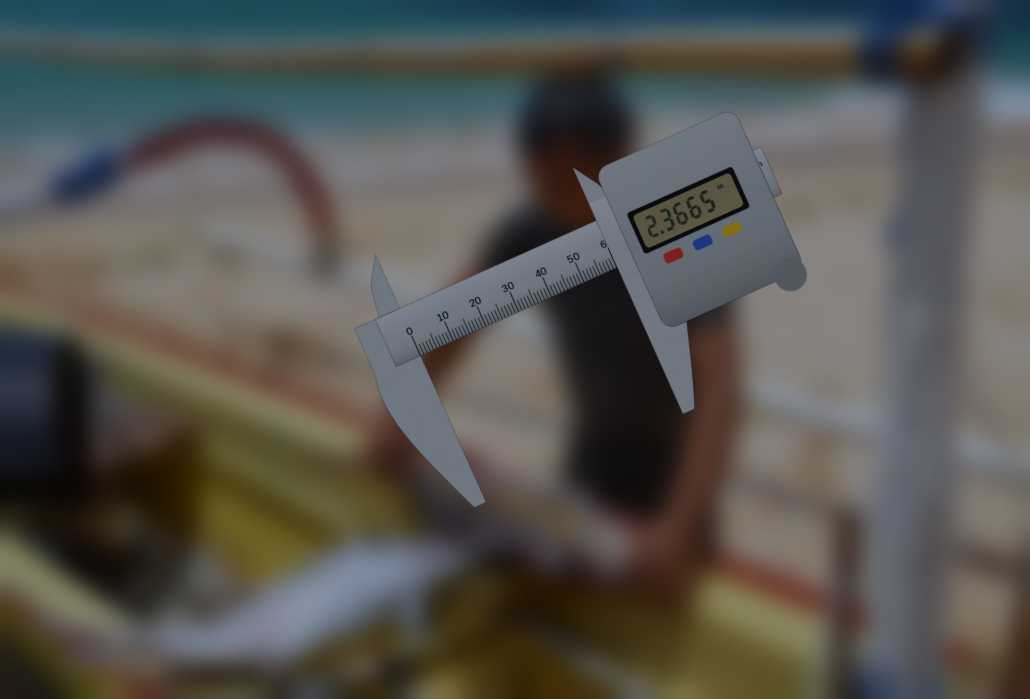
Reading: 2.3665,in
